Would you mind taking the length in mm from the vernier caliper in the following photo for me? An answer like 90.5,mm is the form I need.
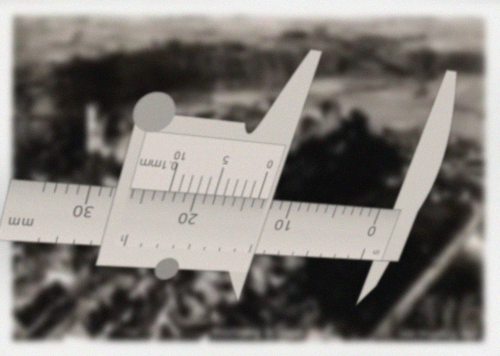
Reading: 13.6,mm
